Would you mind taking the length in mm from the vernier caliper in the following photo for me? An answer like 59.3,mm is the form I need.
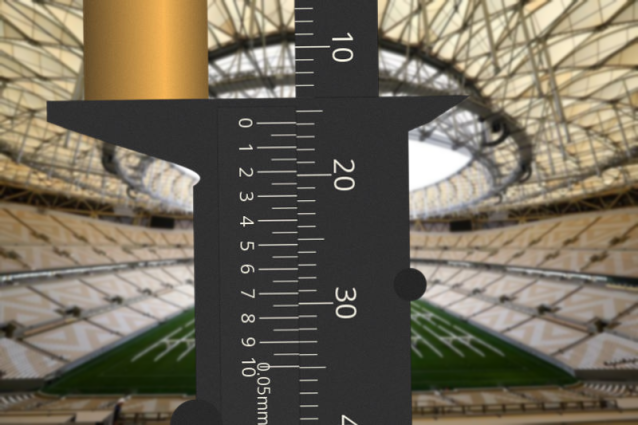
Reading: 15.9,mm
